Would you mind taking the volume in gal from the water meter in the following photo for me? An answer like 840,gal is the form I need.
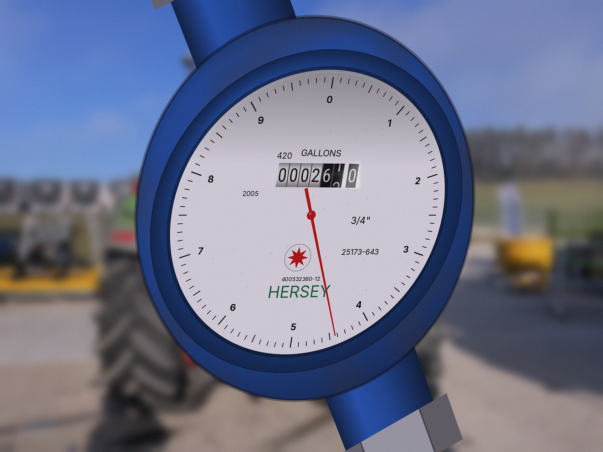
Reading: 2614.4,gal
